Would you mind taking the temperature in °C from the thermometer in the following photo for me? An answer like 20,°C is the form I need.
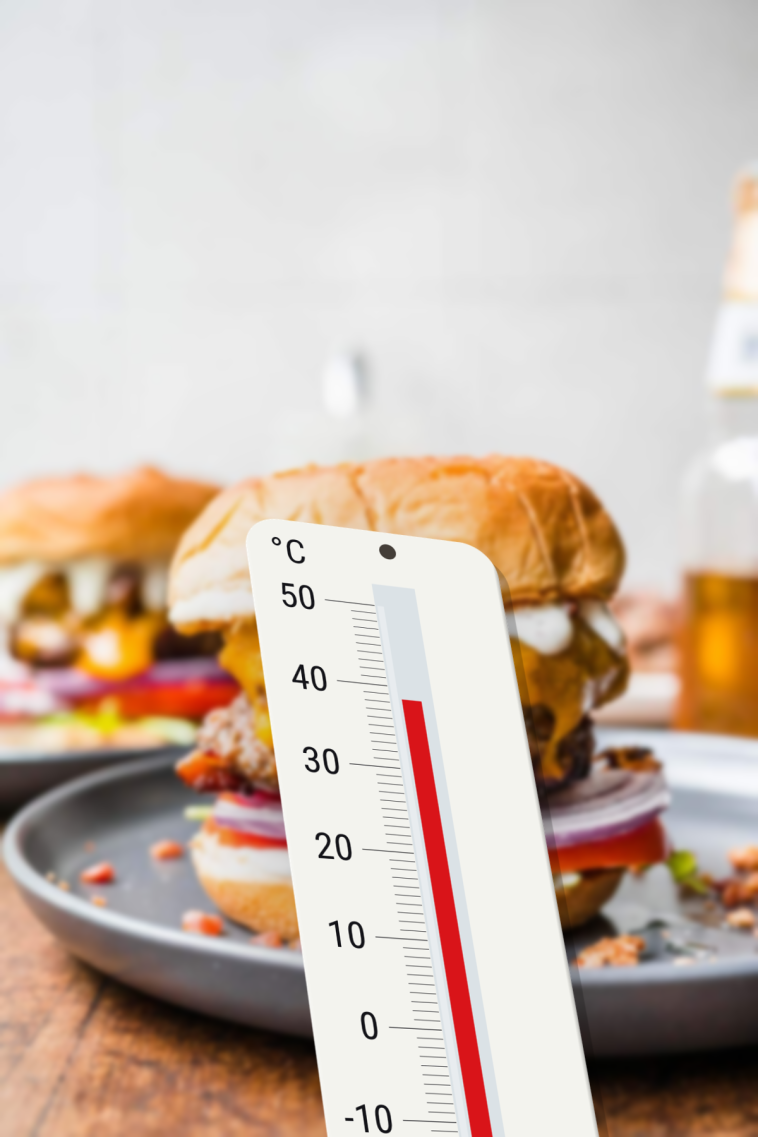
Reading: 38.5,°C
